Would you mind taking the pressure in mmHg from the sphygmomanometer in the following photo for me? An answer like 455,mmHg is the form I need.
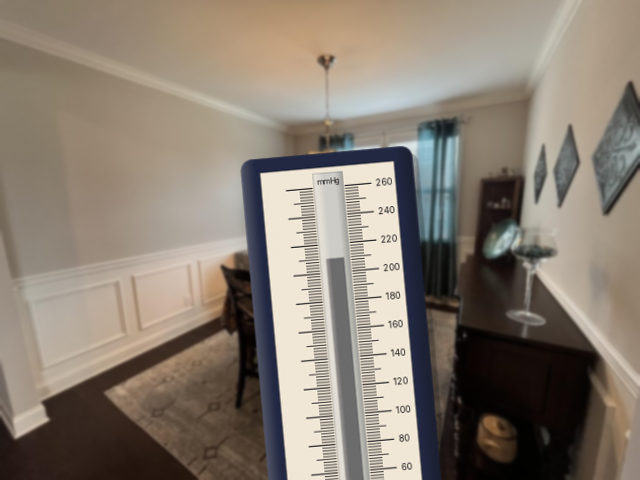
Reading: 210,mmHg
